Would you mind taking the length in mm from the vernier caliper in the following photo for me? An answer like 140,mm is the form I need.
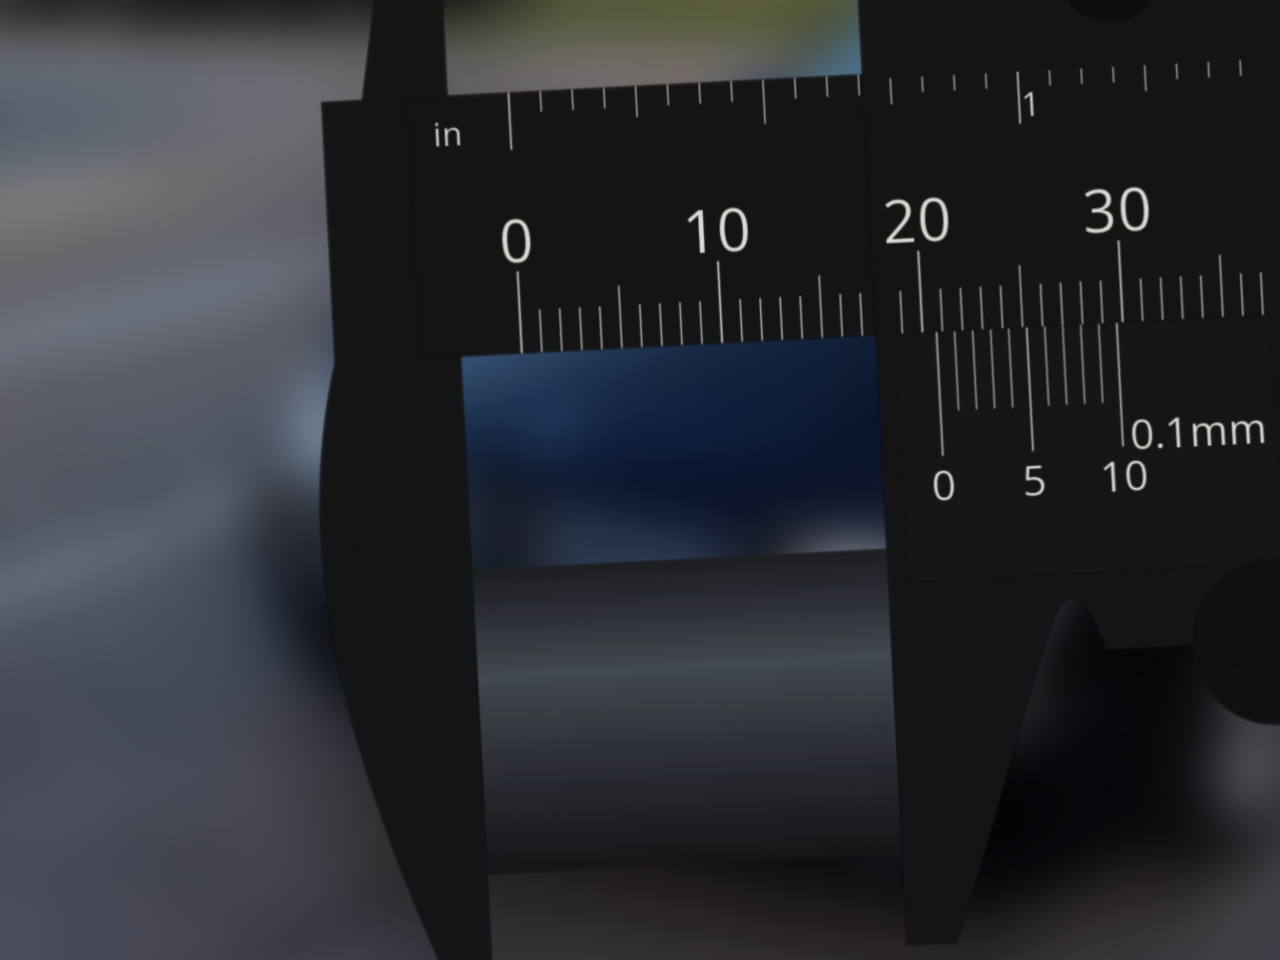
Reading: 20.7,mm
